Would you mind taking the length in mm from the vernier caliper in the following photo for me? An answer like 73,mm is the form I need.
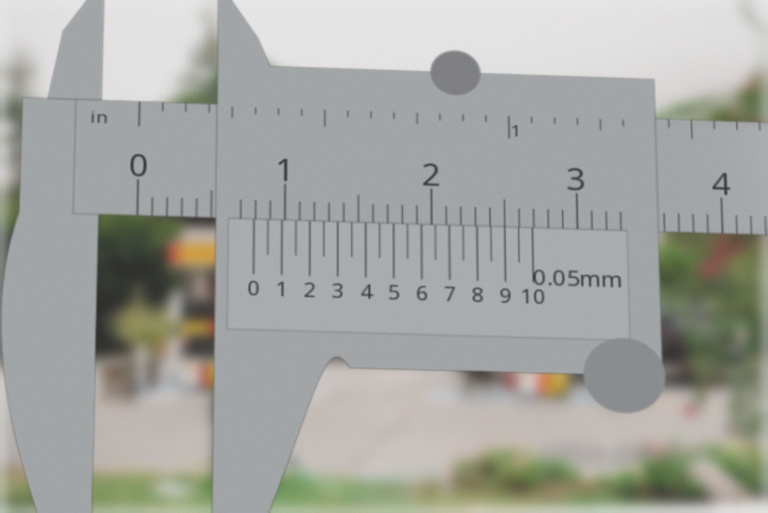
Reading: 7.9,mm
